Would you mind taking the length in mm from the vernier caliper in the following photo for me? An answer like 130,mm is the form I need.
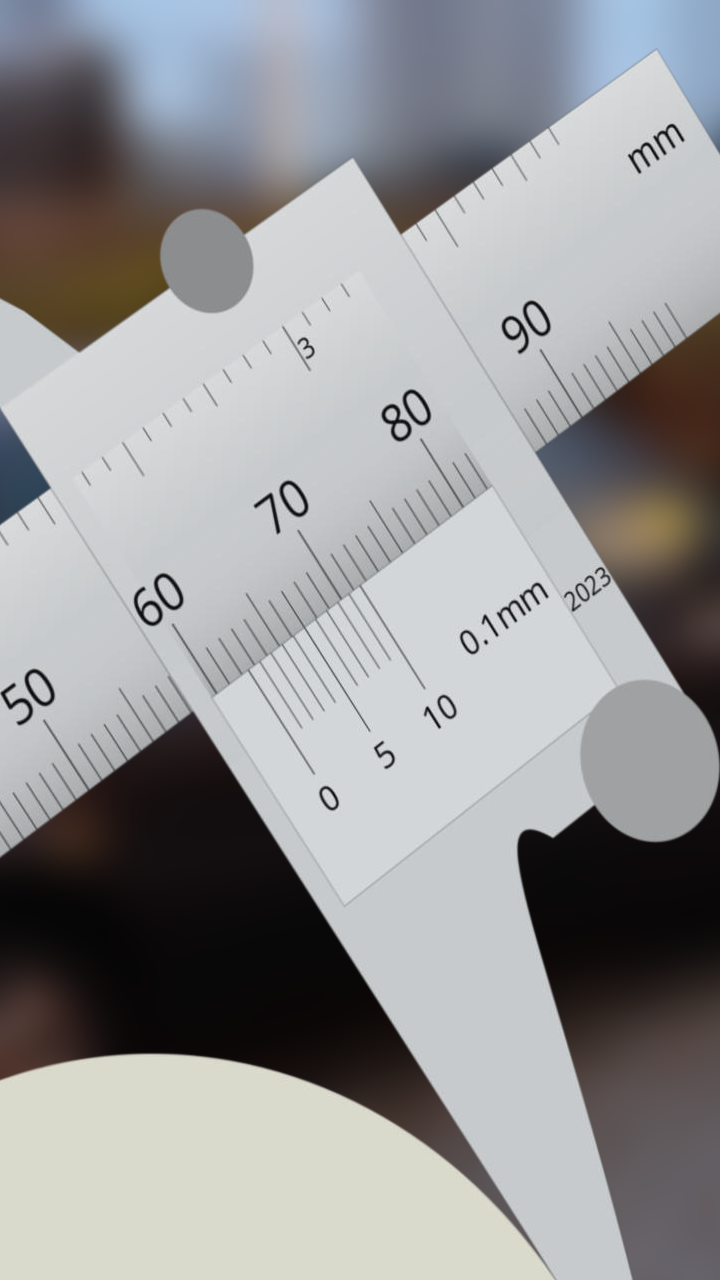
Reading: 62.5,mm
